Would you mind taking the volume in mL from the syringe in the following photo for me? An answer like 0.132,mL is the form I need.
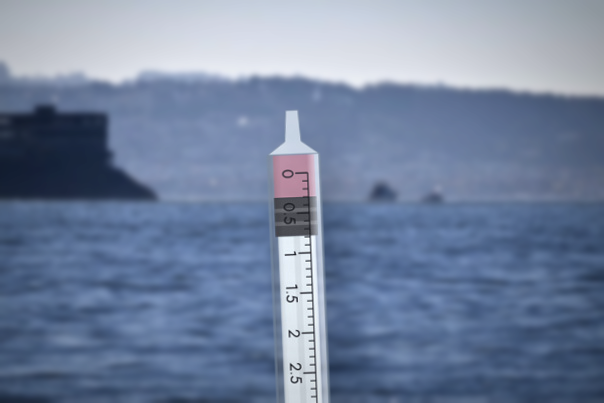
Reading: 0.3,mL
